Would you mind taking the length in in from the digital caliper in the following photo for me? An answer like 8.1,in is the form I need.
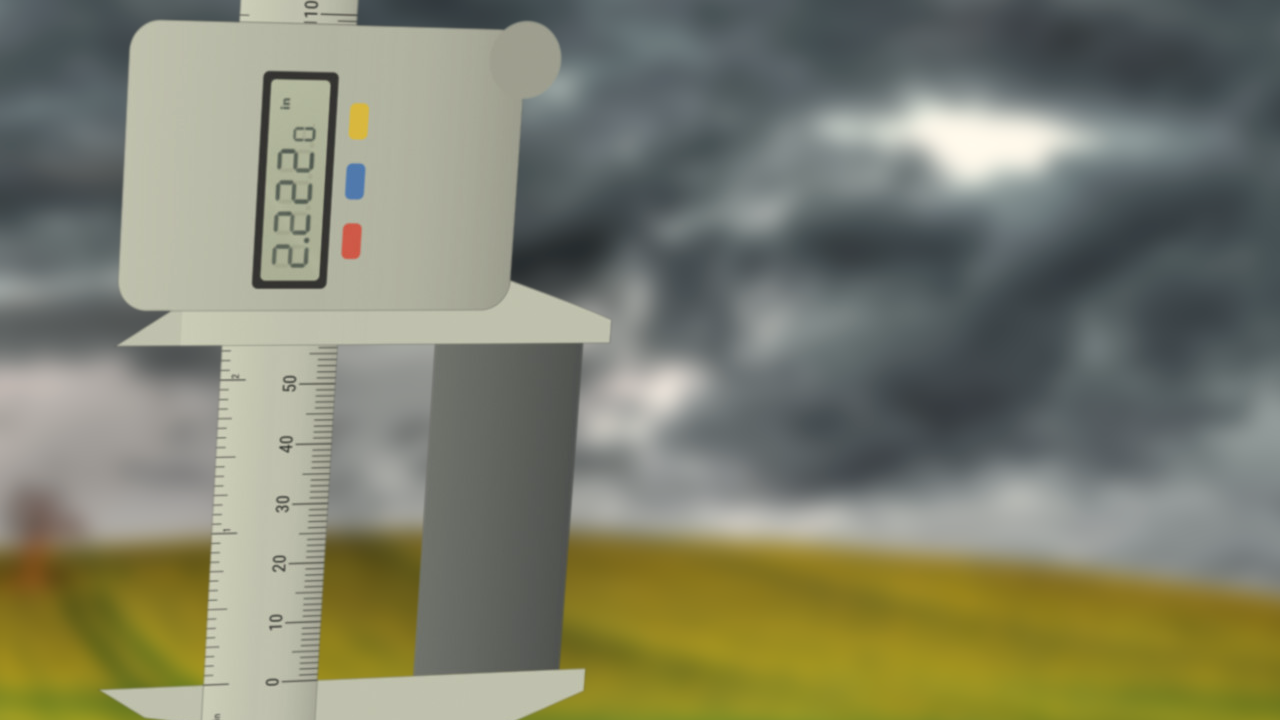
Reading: 2.2220,in
